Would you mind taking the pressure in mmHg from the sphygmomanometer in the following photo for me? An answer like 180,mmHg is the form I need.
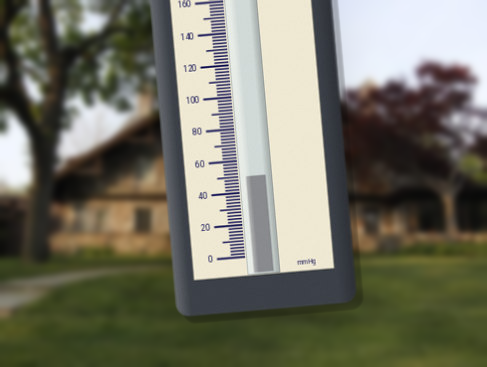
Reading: 50,mmHg
